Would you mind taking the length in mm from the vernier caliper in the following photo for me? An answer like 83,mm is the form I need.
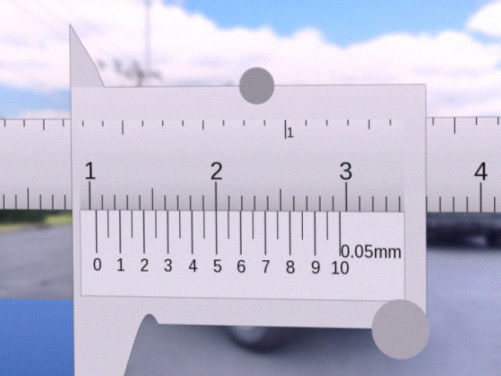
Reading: 10.5,mm
